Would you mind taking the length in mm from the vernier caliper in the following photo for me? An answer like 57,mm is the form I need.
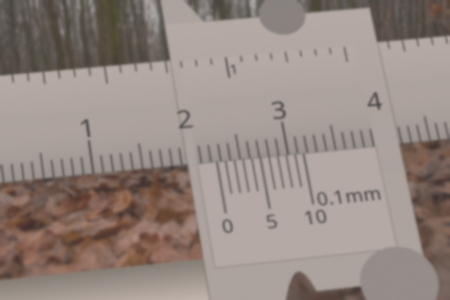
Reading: 22.6,mm
